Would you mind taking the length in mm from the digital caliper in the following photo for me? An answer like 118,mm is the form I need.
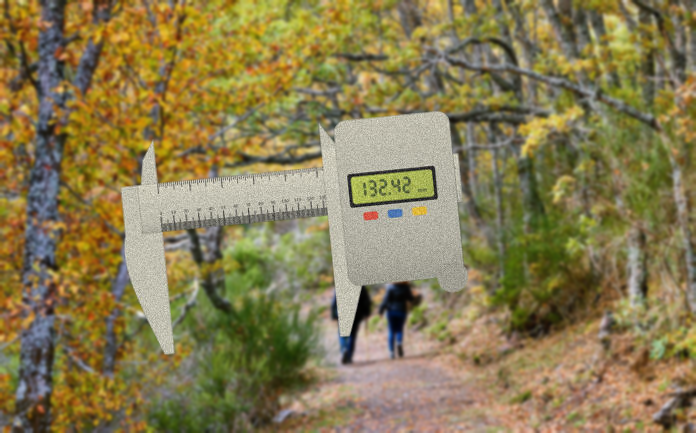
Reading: 132.42,mm
